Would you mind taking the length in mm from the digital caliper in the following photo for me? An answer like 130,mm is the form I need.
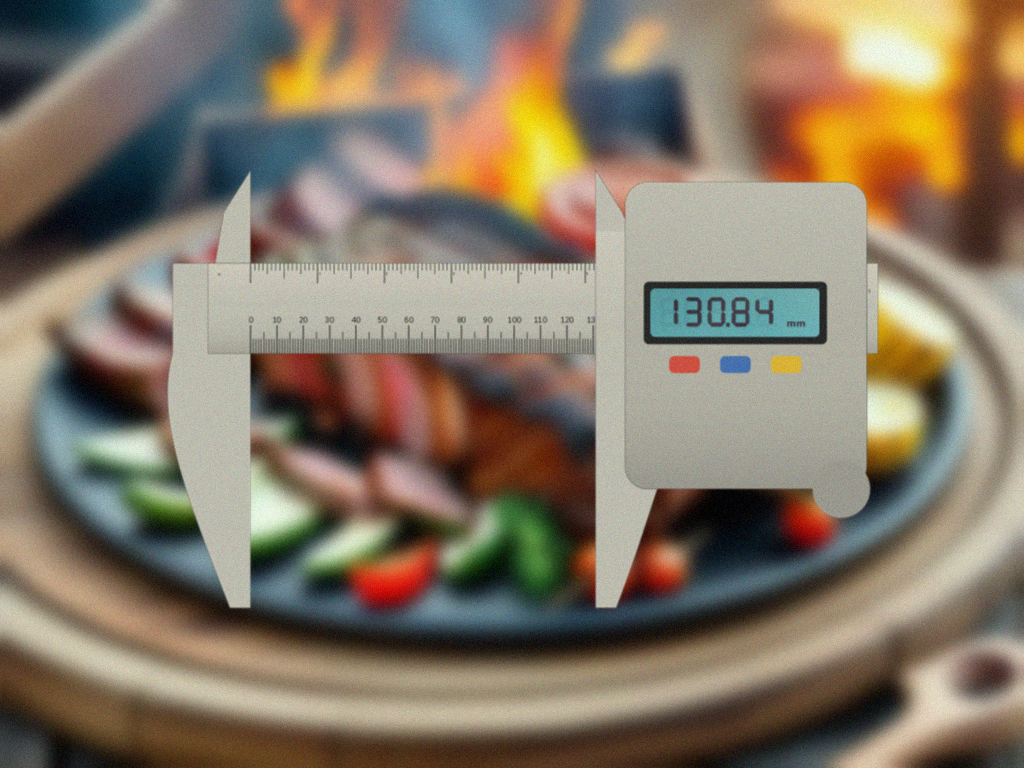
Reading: 130.84,mm
